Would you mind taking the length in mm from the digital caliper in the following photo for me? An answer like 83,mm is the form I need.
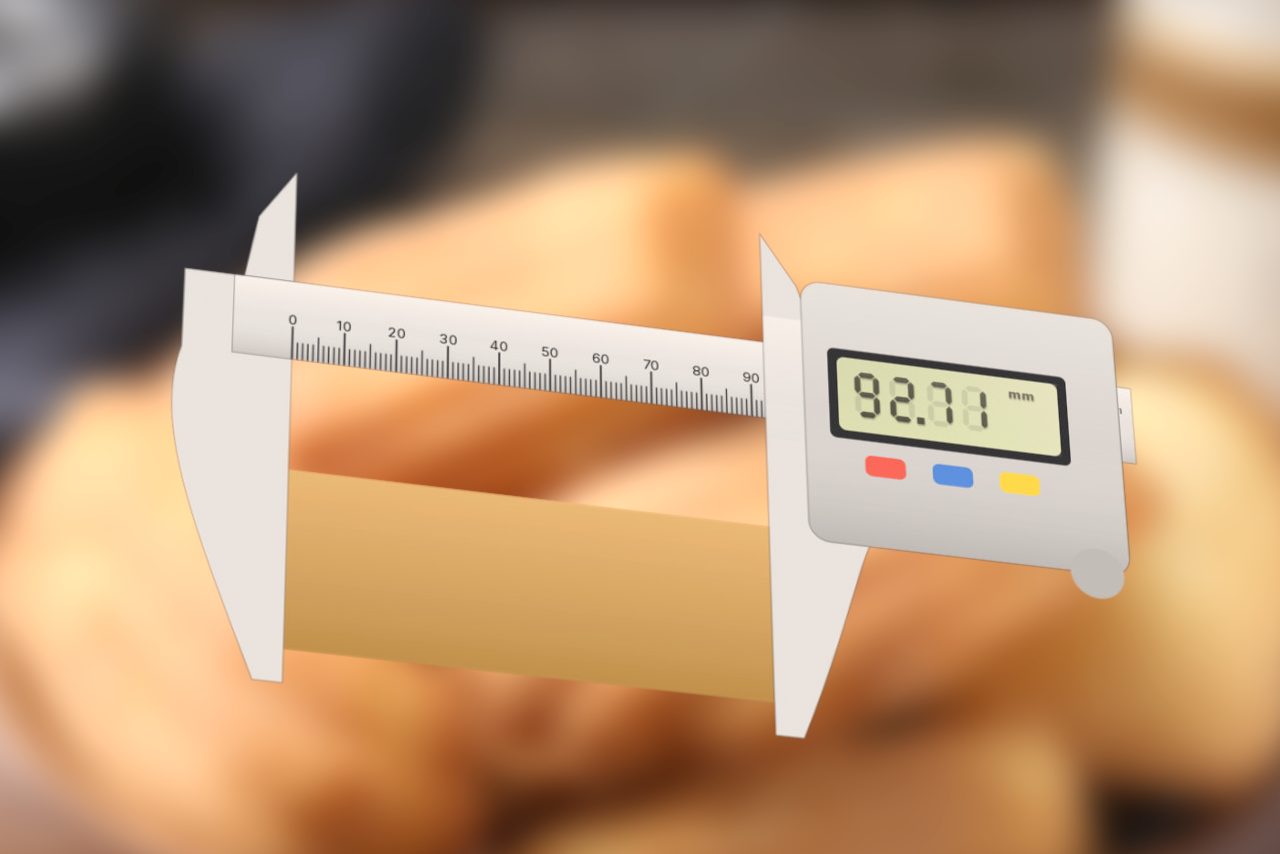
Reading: 92.71,mm
